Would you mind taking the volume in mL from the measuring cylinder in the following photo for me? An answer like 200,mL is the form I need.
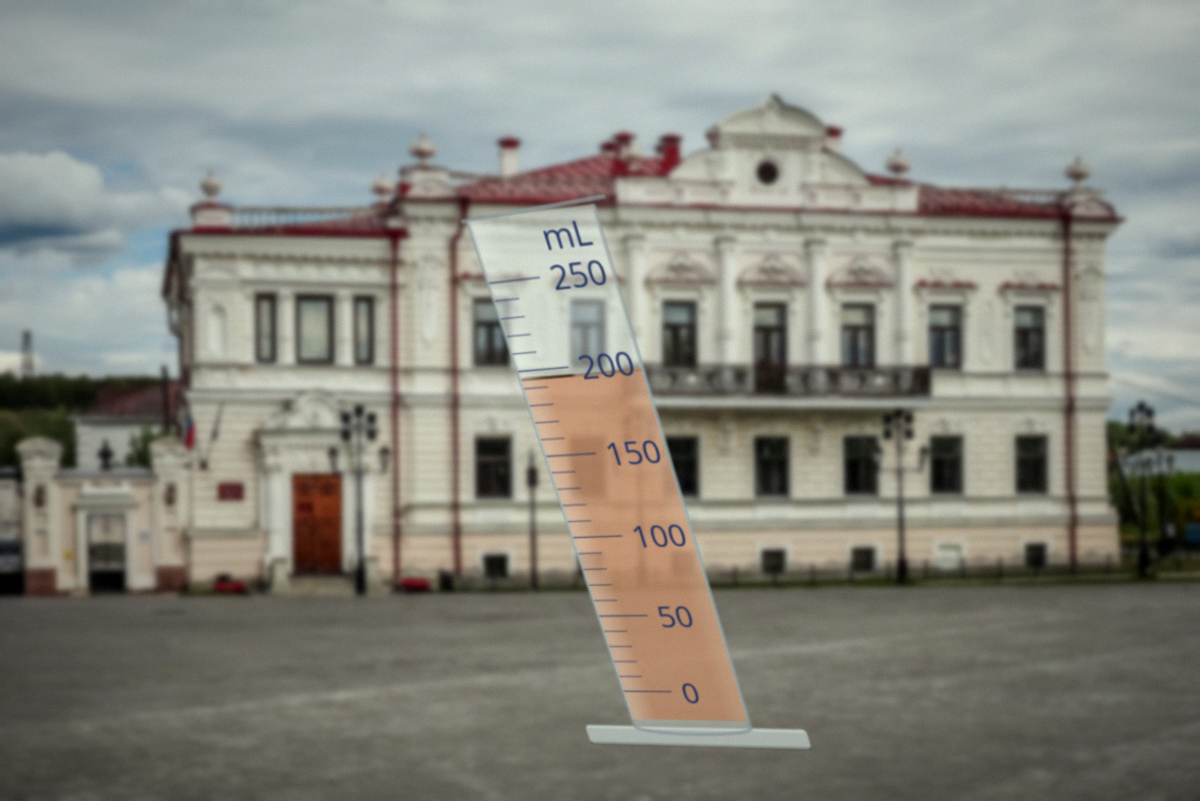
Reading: 195,mL
